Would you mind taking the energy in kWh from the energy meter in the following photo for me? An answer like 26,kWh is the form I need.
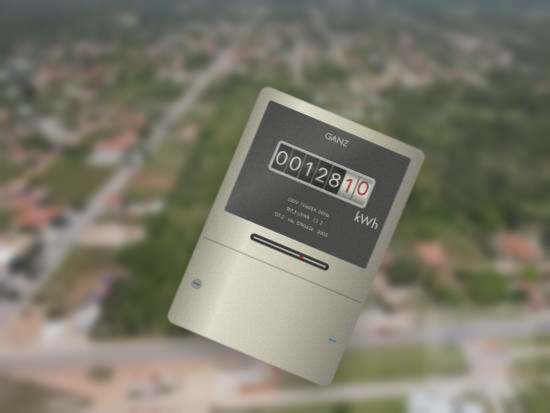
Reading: 128.10,kWh
